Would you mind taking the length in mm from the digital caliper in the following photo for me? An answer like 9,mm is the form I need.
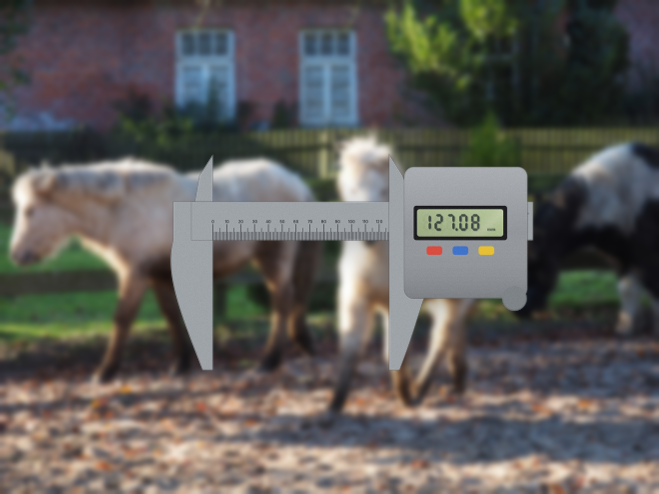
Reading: 127.08,mm
